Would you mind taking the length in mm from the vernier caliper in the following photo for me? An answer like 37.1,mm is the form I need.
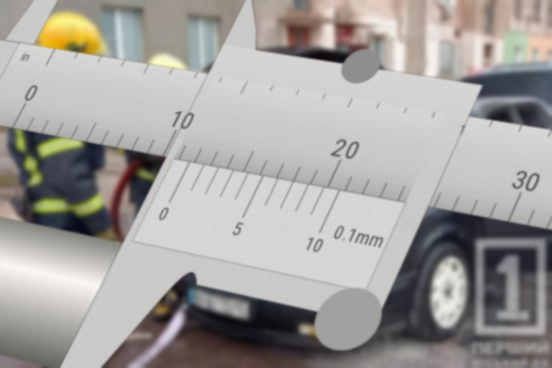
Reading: 11.7,mm
